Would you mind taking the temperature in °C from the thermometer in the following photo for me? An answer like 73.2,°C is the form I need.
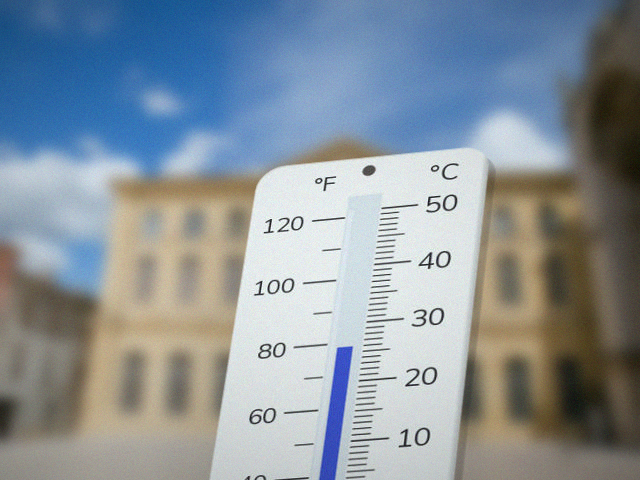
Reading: 26,°C
